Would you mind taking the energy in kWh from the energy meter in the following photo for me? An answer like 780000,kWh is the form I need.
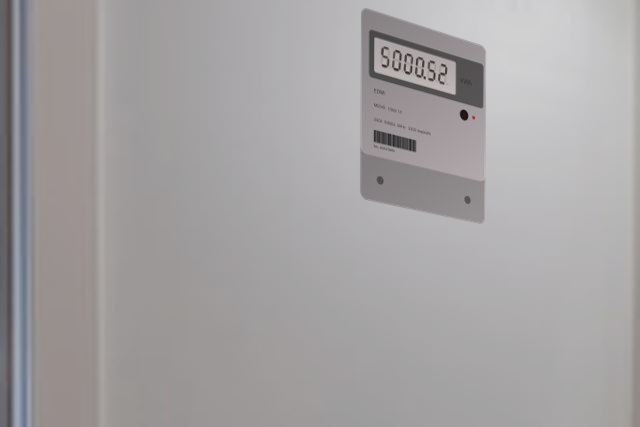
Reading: 5000.52,kWh
